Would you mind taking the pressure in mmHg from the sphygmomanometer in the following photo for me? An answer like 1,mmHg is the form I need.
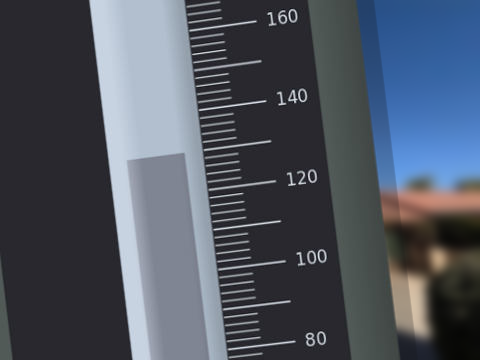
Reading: 130,mmHg
